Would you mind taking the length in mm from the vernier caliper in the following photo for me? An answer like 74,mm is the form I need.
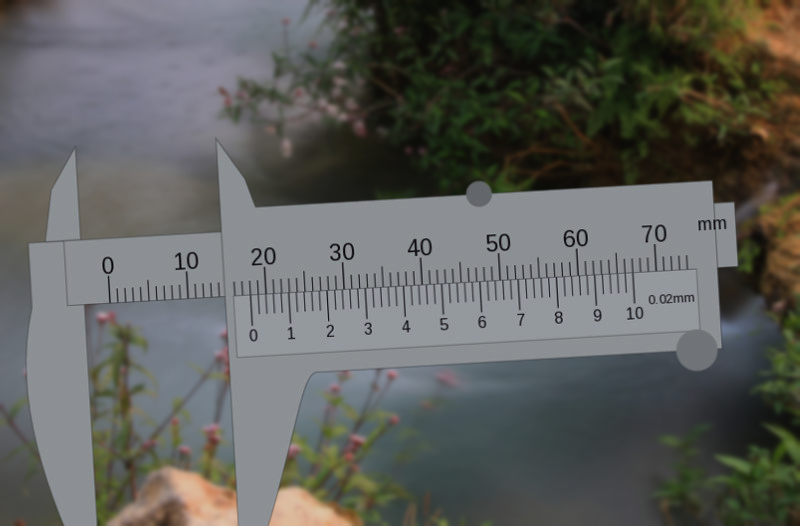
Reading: 18.0,mm
